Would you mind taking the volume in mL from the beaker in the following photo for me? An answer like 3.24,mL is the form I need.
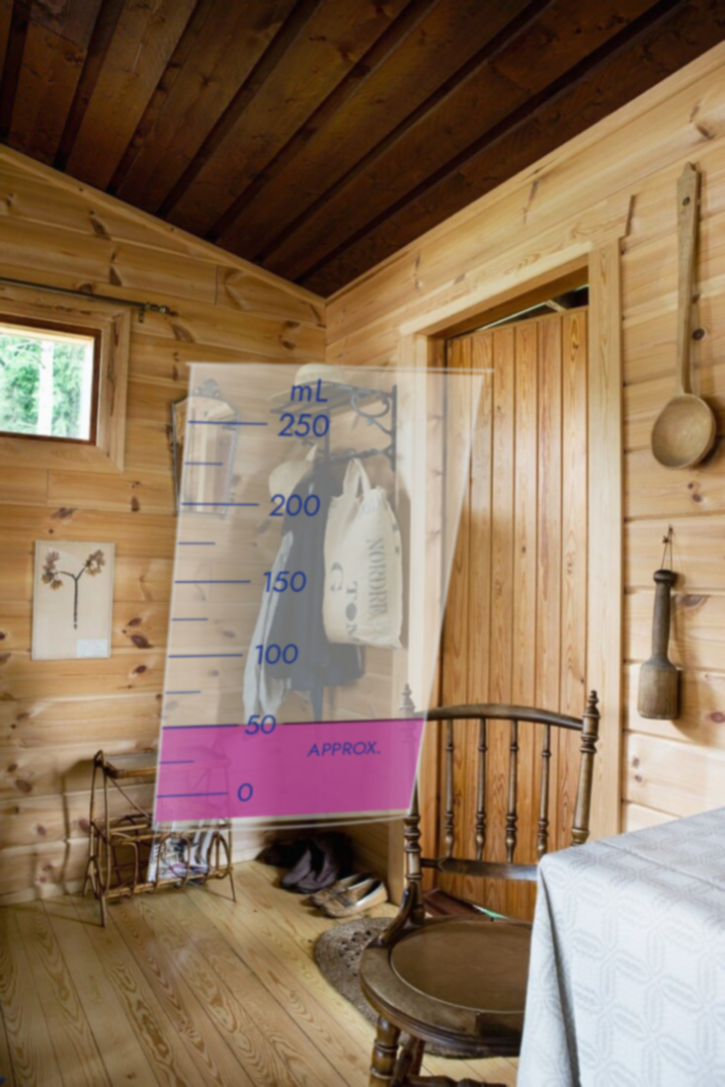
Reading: 50,mL
